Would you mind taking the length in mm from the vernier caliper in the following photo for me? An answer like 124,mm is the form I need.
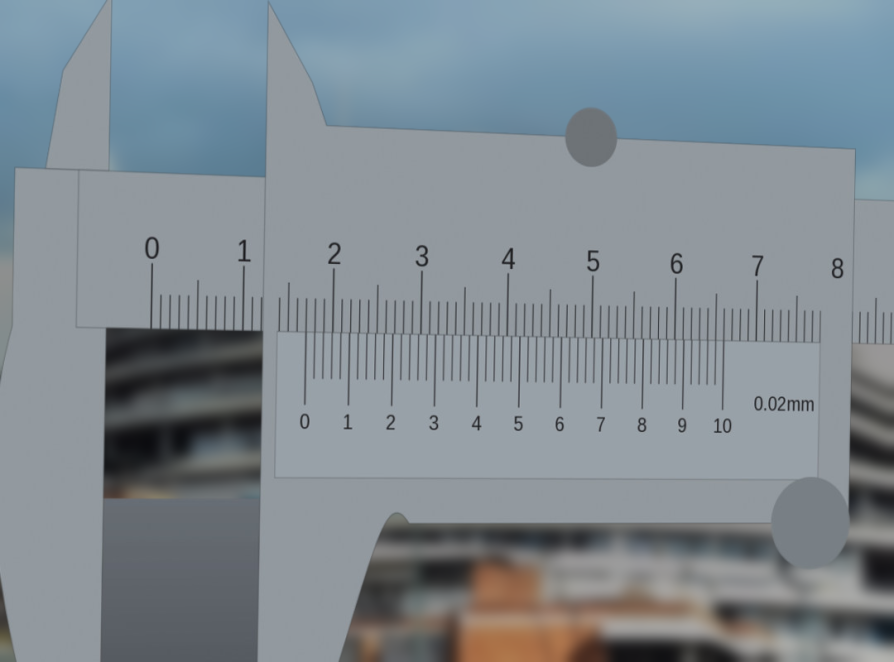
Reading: 17.0,mm
